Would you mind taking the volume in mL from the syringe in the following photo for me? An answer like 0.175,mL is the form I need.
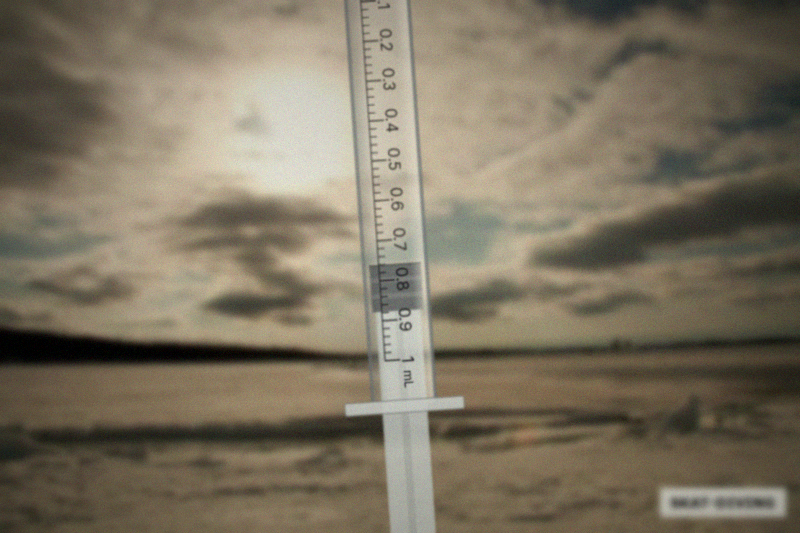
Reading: 0.76,mL
